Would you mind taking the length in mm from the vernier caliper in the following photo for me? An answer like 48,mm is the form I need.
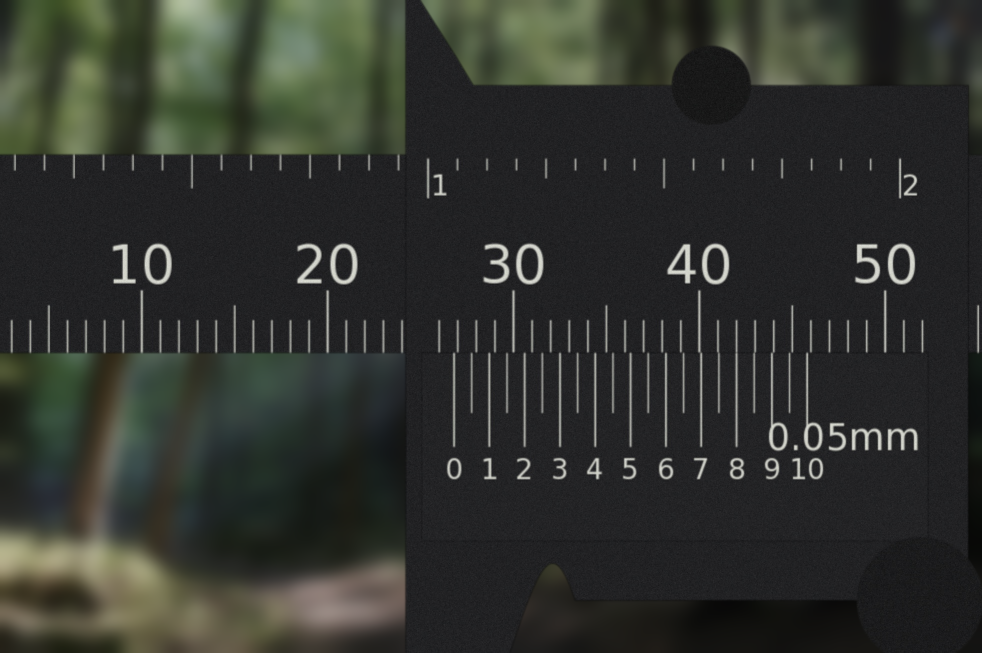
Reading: 26.8,mm
